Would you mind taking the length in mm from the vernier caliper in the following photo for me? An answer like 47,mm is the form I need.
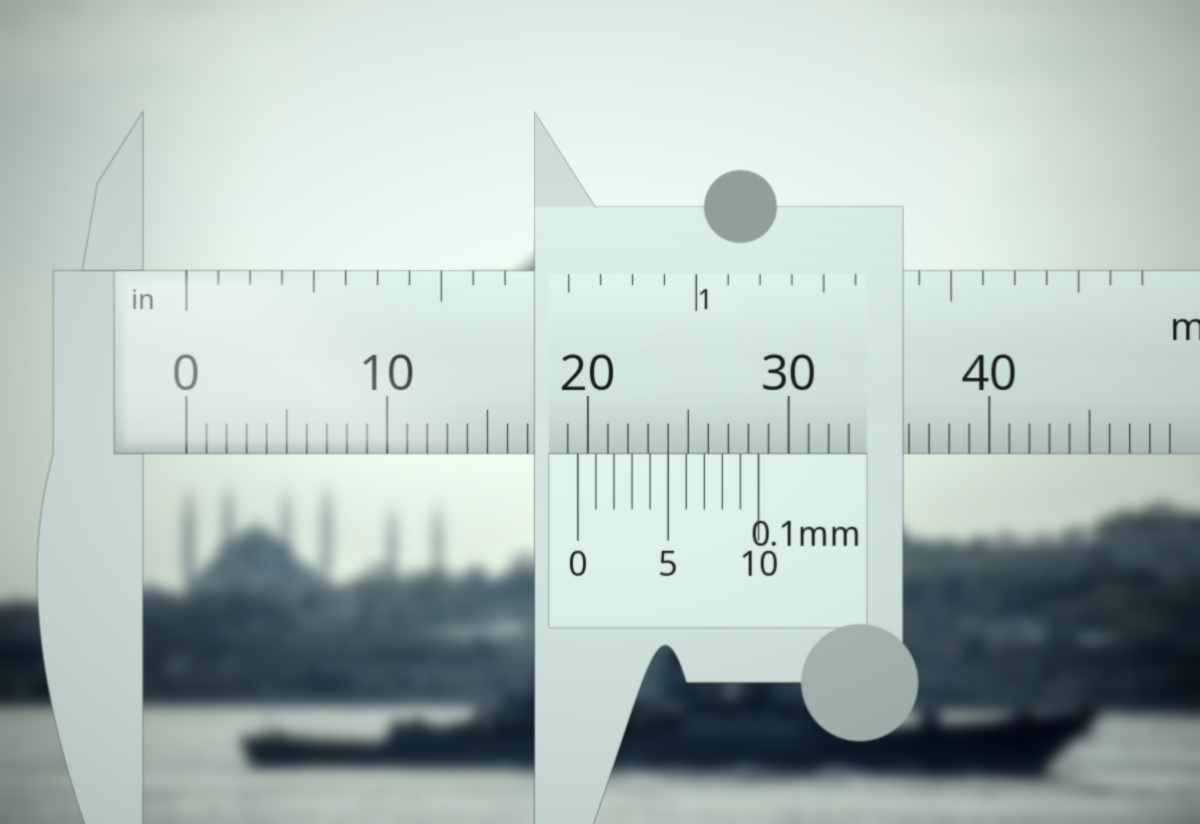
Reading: 19.5,mm
